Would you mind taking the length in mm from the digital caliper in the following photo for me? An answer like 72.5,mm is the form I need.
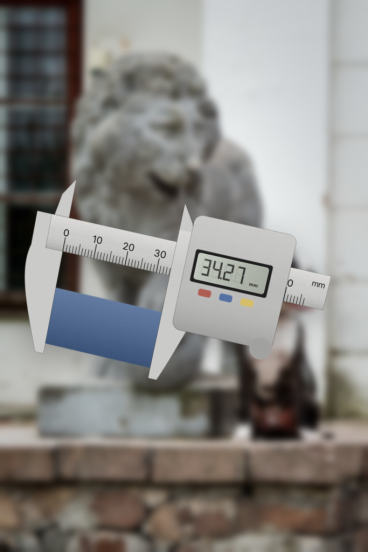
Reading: 34.27,mm
